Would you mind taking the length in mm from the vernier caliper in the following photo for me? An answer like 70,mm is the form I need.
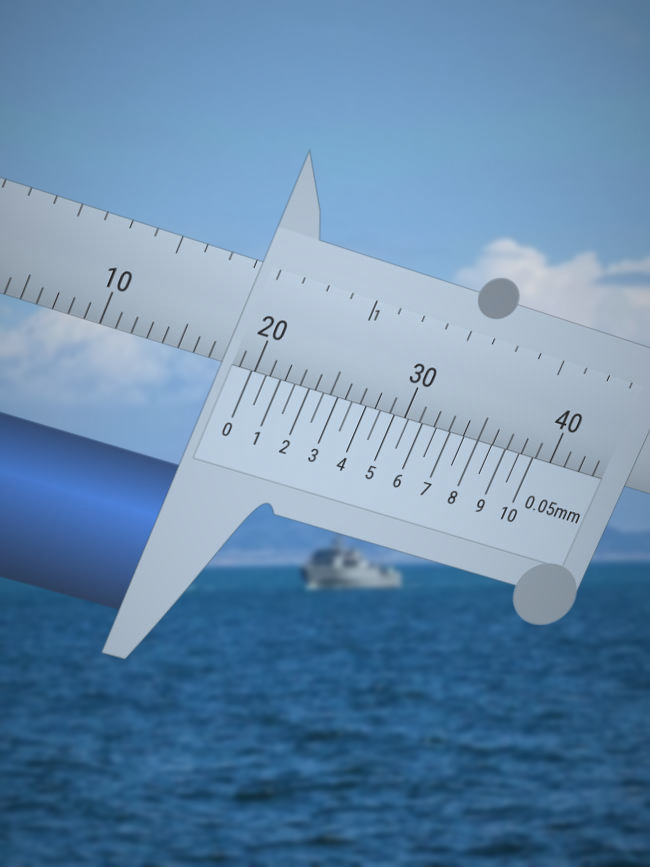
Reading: 19.8,mm
